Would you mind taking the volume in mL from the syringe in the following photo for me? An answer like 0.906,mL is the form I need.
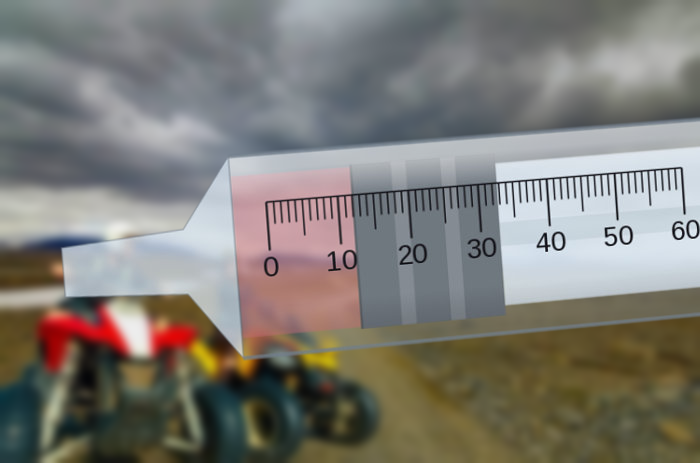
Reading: 12,mL
